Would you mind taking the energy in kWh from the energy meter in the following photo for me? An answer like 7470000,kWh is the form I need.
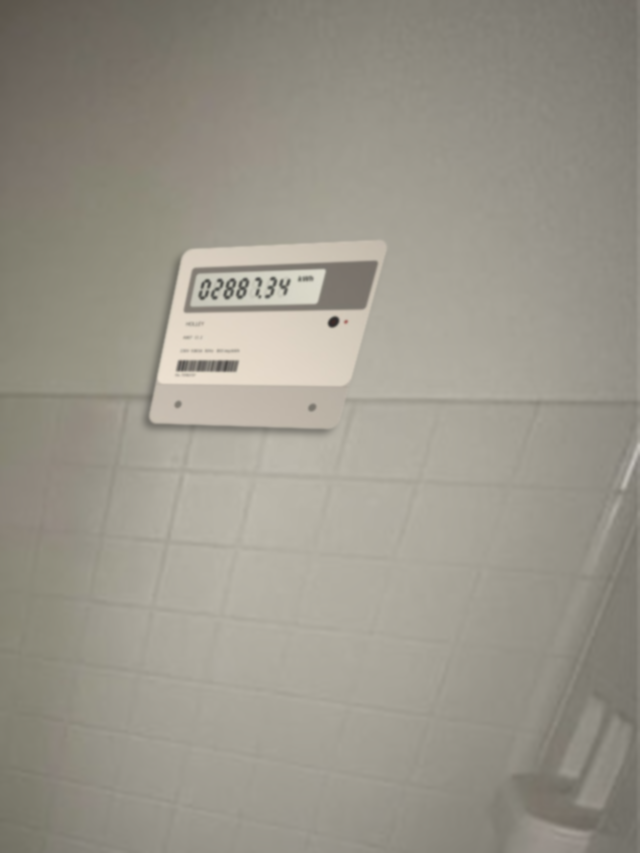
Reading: 2887.34,kWh
